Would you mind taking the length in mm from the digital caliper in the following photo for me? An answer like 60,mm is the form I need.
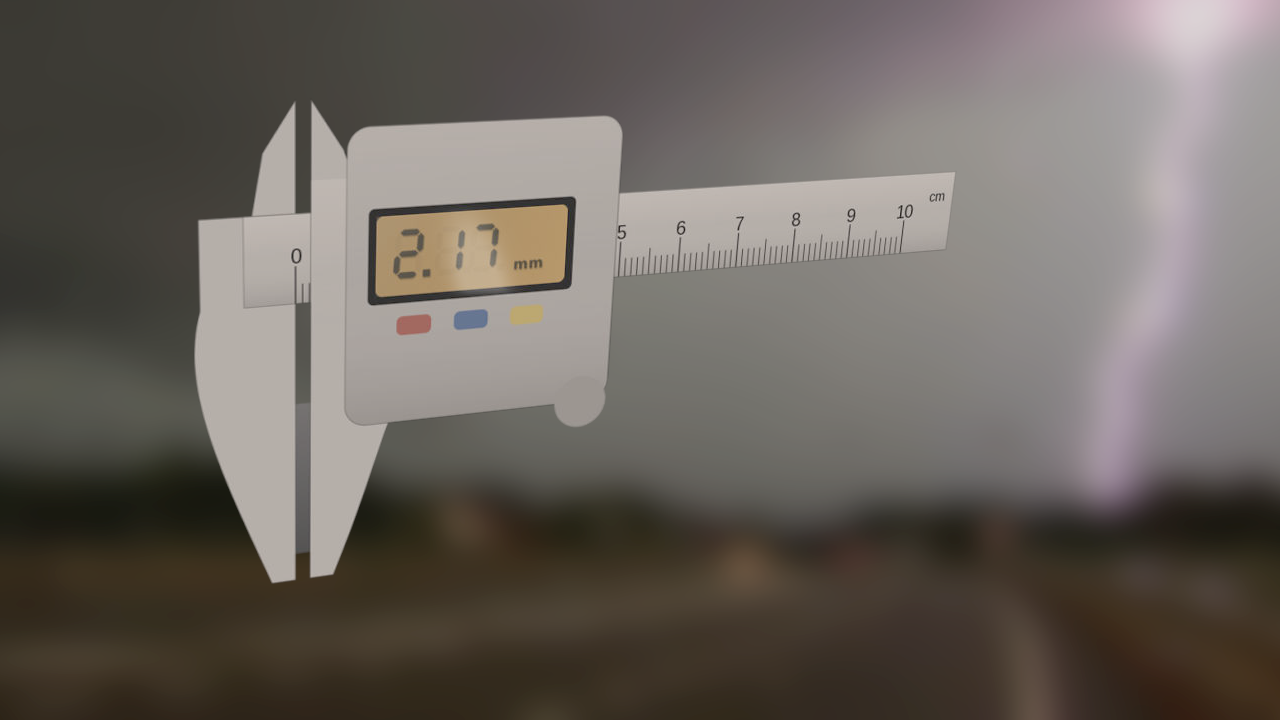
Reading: 2.17,mm
